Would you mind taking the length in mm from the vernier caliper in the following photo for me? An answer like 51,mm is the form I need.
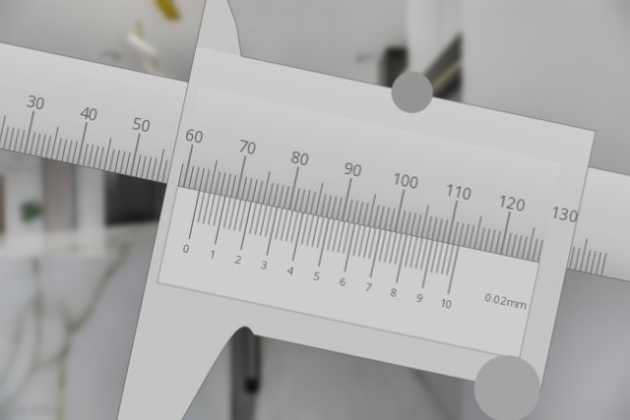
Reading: 63.0,mm
